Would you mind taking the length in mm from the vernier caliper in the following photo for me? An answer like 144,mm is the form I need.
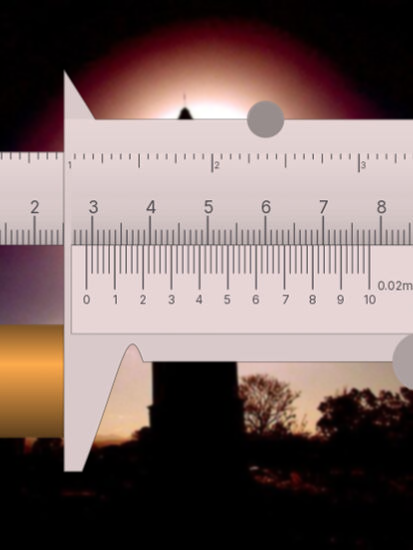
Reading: 29.0,mm
